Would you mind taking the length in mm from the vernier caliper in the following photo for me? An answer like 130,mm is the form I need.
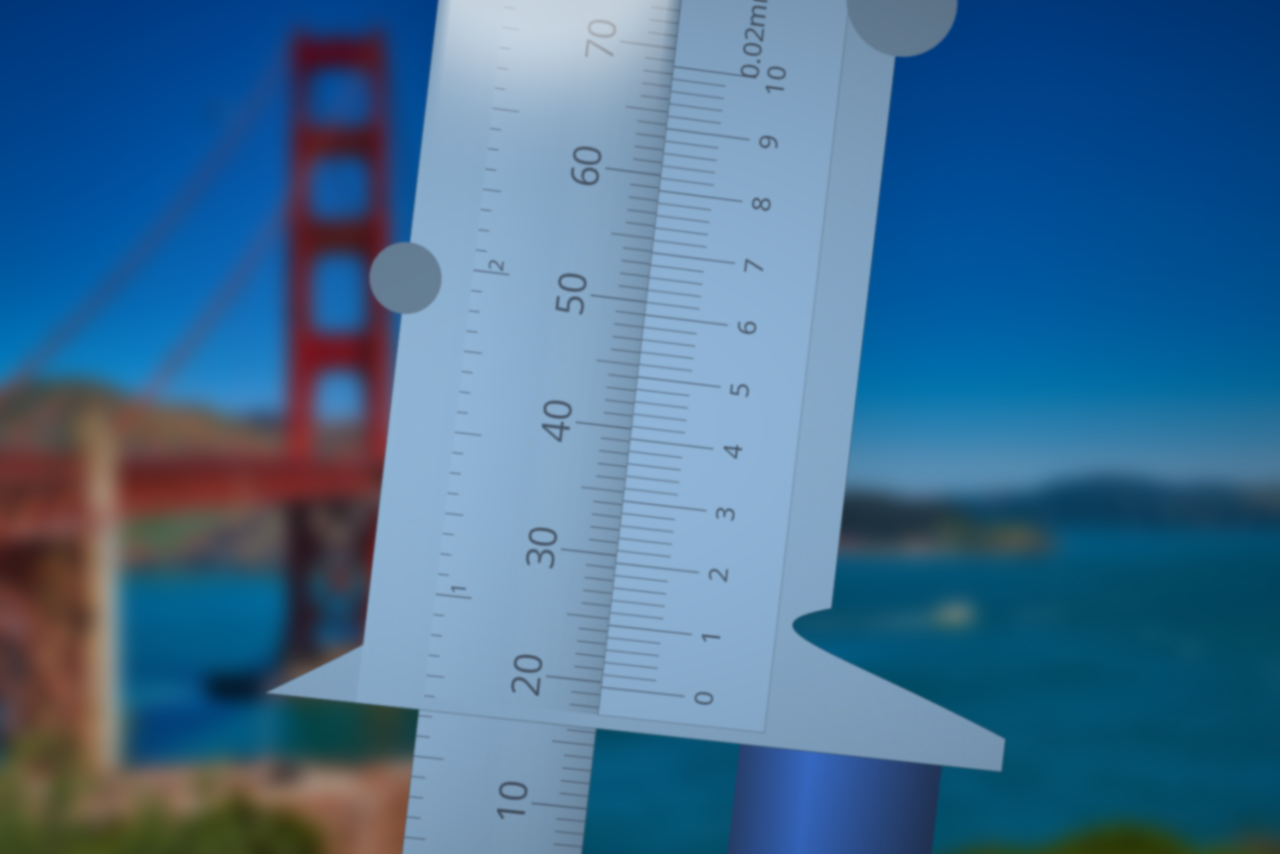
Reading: 19.6,mm
